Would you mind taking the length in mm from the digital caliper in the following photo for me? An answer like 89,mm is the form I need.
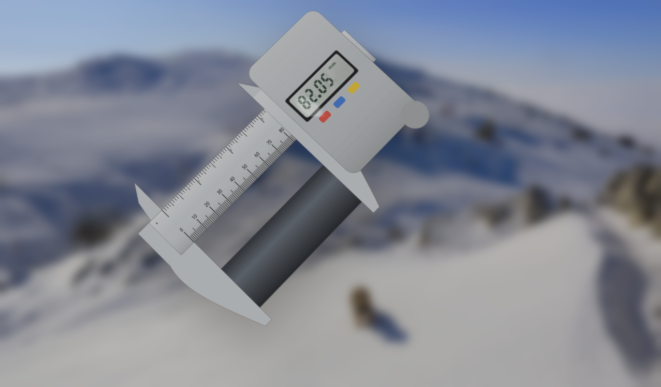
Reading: 82.05,mm
